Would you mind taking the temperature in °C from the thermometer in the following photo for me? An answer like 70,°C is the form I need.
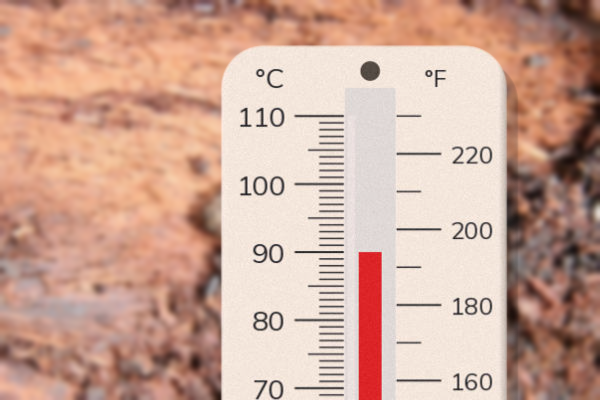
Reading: 90,°C
